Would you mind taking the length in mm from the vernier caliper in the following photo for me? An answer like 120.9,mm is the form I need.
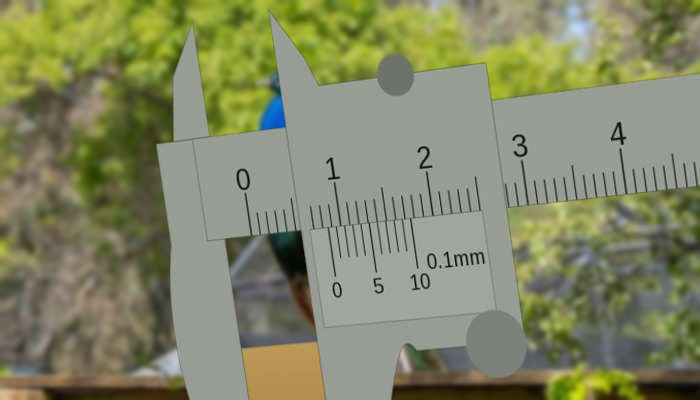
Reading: 8.6,mm
